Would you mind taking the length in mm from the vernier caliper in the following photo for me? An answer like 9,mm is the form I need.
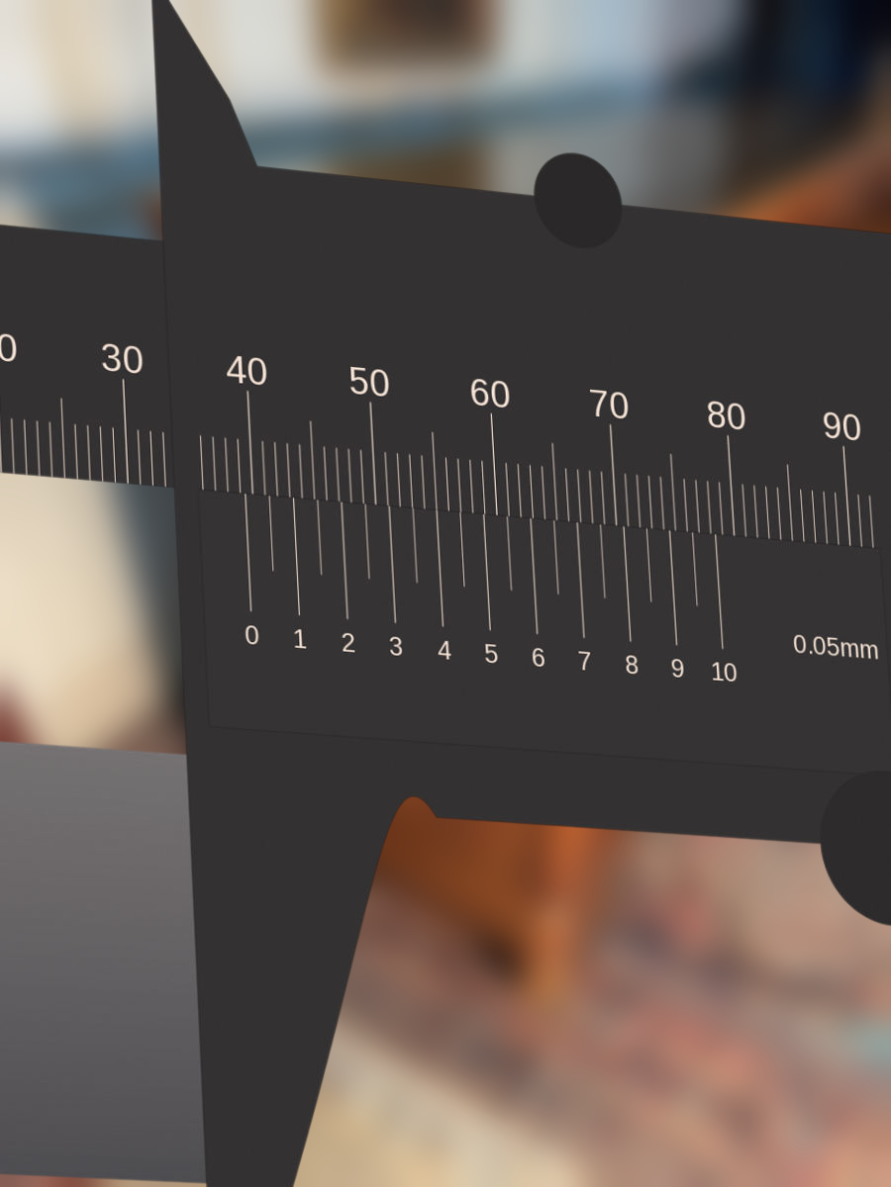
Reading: 39.4,mm
